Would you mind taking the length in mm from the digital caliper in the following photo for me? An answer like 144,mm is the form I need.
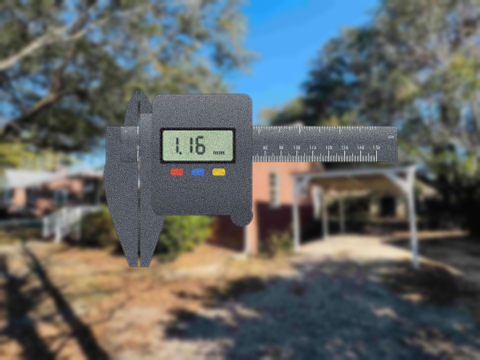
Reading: 1.16,mm
